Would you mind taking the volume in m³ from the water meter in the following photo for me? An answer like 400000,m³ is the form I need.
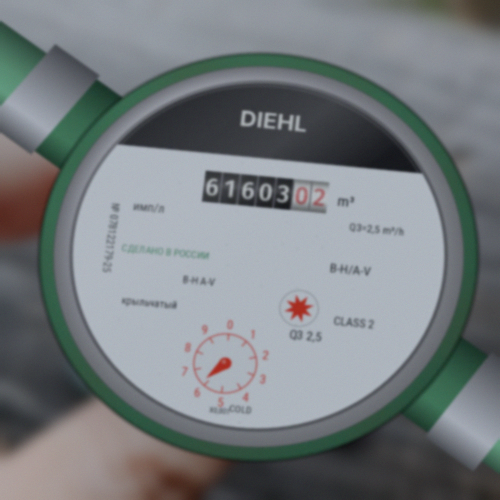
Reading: 61603.026,m³
